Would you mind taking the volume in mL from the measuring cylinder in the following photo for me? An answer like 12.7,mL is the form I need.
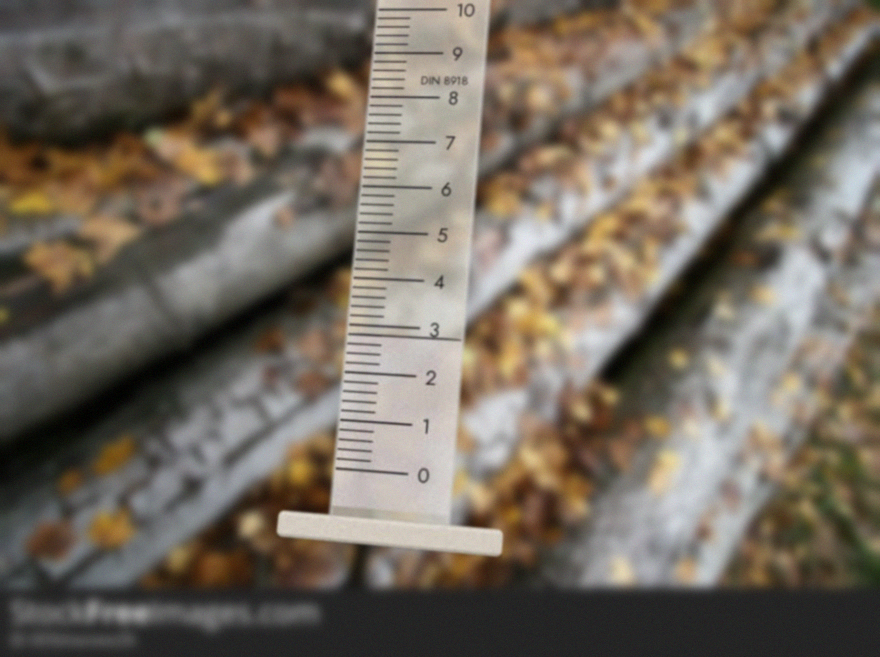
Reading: 2.8,mL
